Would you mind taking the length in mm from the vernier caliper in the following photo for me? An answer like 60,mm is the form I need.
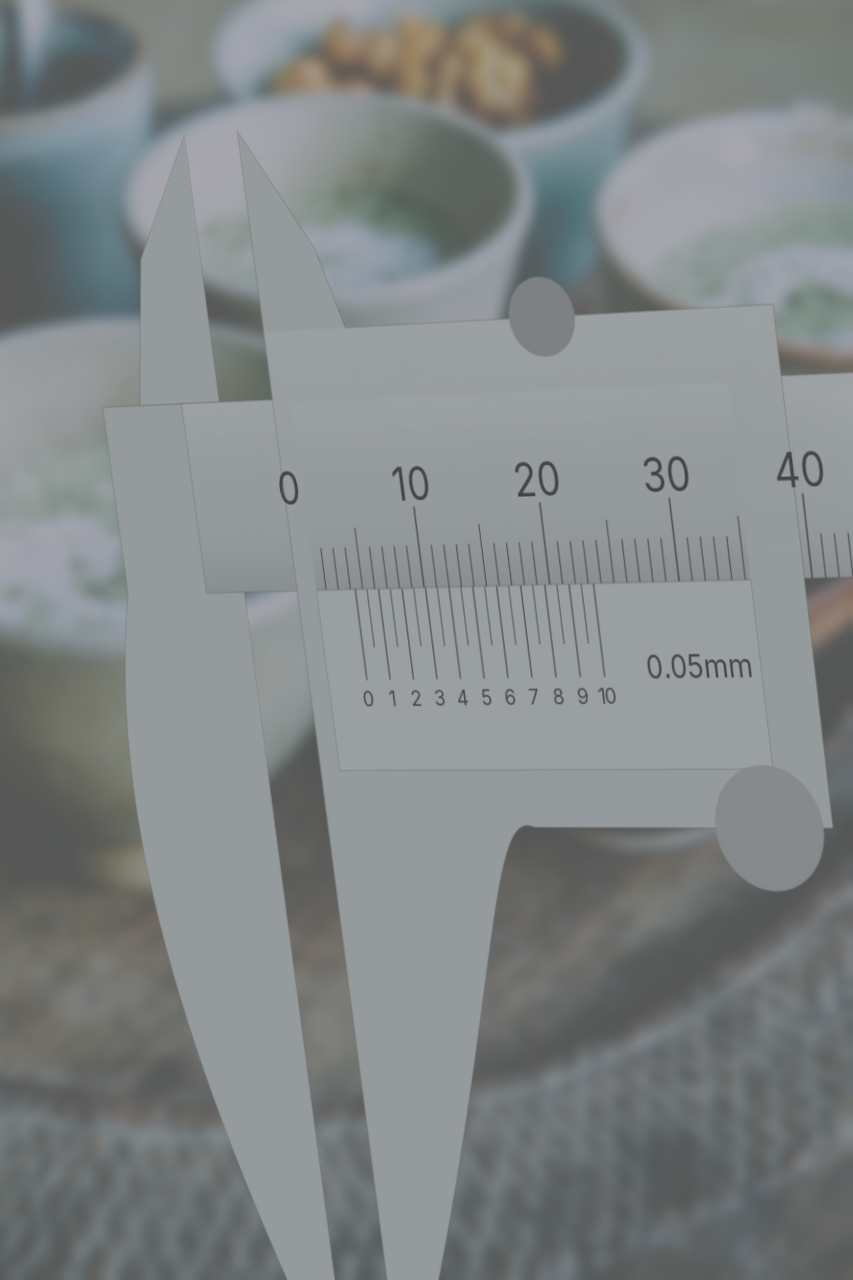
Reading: 4.4,mm
